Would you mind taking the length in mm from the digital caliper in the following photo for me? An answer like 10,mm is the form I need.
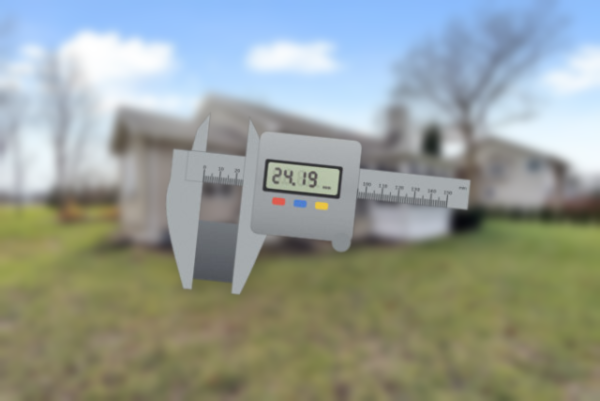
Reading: 24.19,mm
